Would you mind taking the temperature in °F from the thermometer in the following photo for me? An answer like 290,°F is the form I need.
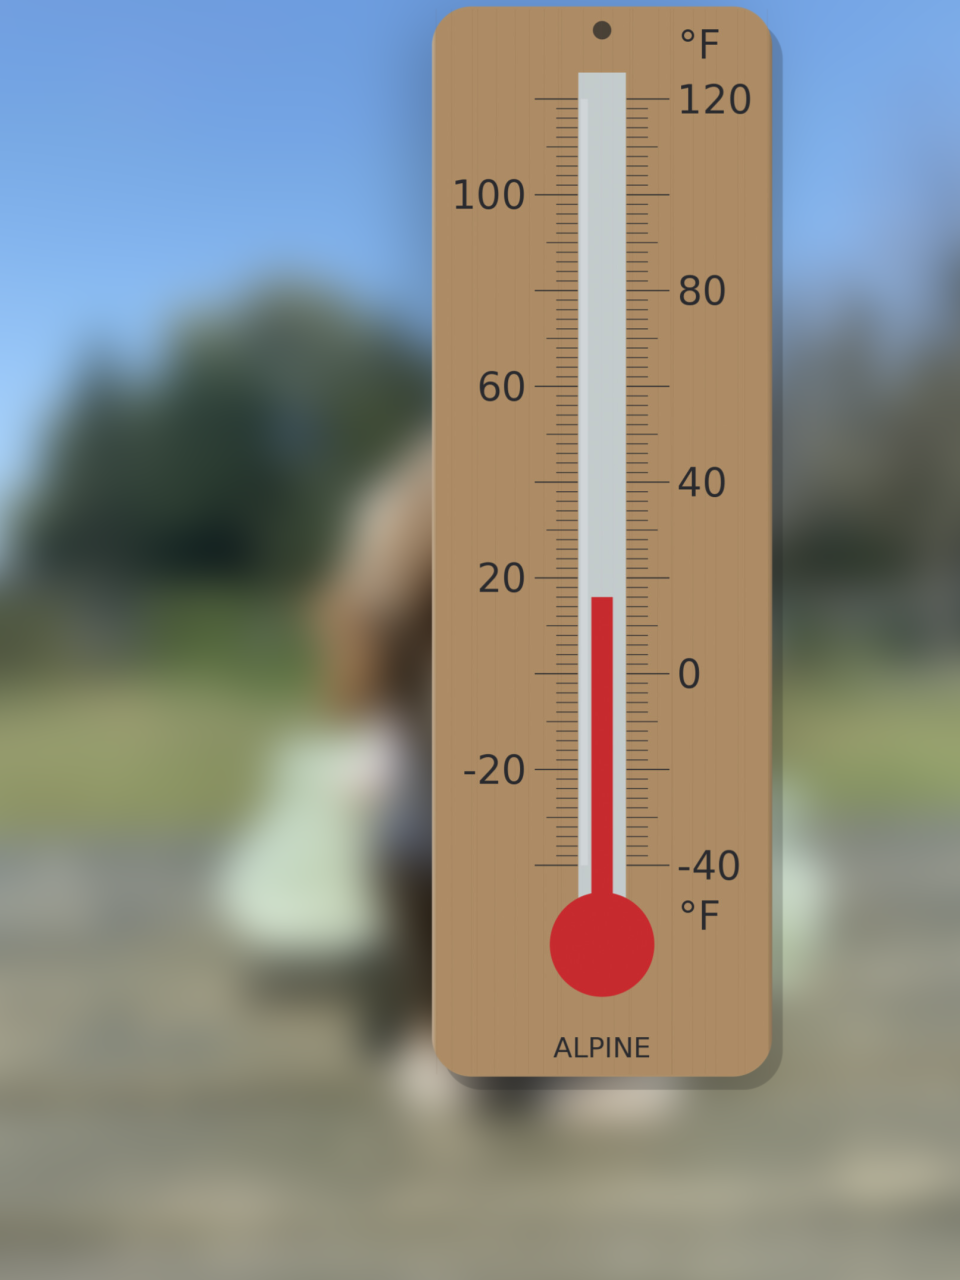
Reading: 16,°F
